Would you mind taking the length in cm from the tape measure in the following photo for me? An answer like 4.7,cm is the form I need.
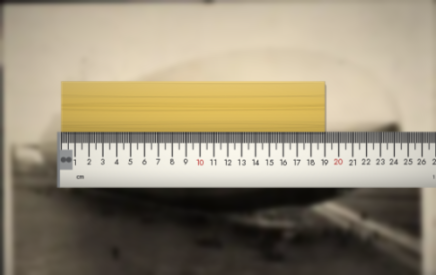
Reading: 19,cm
